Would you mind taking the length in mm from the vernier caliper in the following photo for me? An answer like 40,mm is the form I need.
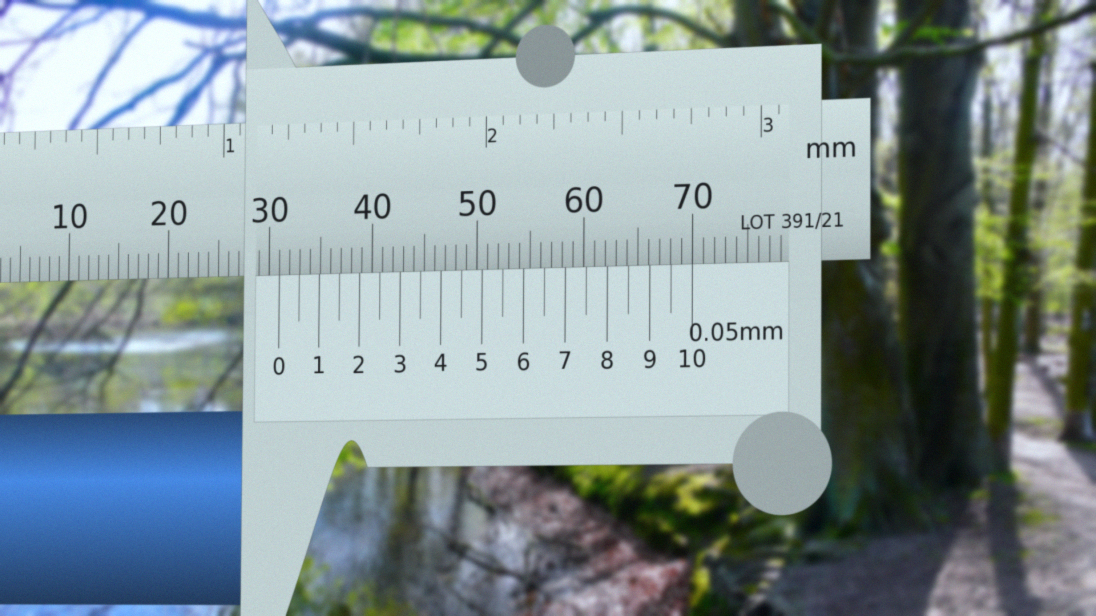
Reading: 31.0,mm
